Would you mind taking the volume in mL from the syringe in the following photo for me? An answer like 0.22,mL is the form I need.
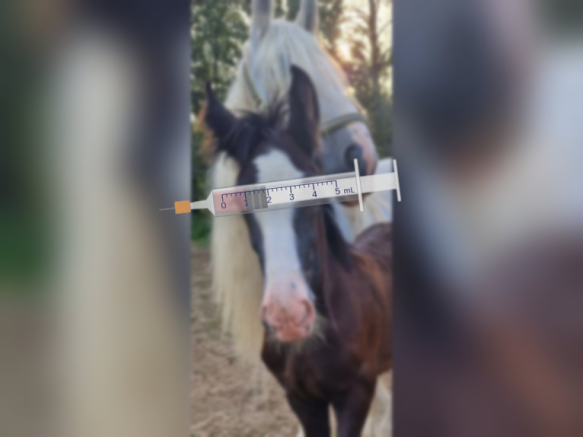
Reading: 1,mL
